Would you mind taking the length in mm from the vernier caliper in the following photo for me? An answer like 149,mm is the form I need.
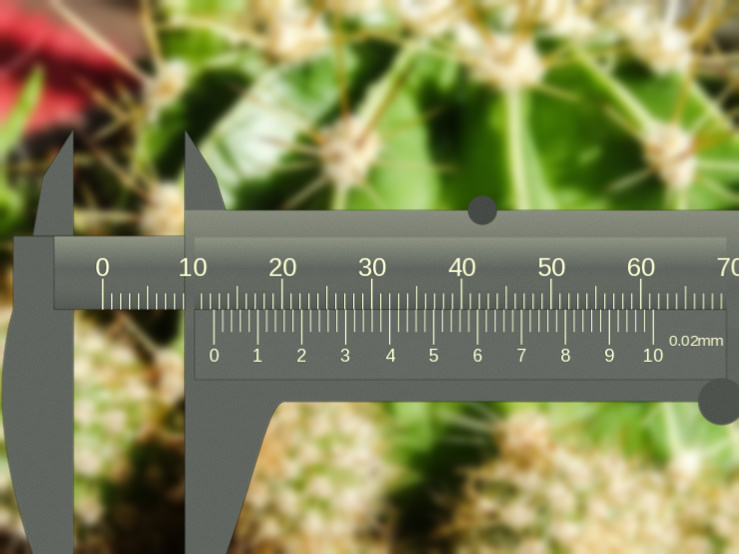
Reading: 12.4,mm
